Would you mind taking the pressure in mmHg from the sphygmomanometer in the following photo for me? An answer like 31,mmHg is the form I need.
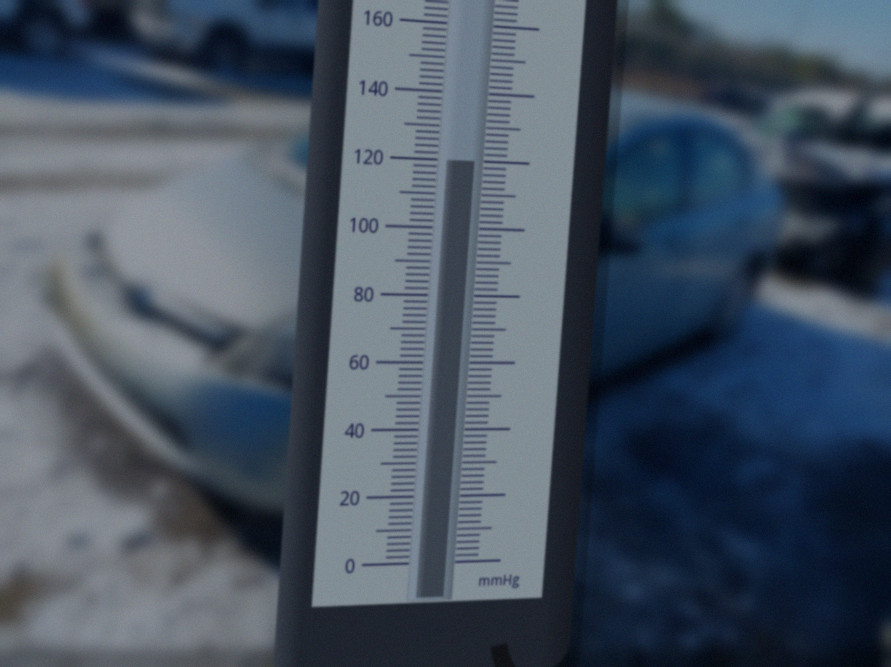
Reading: 120,mmHg
